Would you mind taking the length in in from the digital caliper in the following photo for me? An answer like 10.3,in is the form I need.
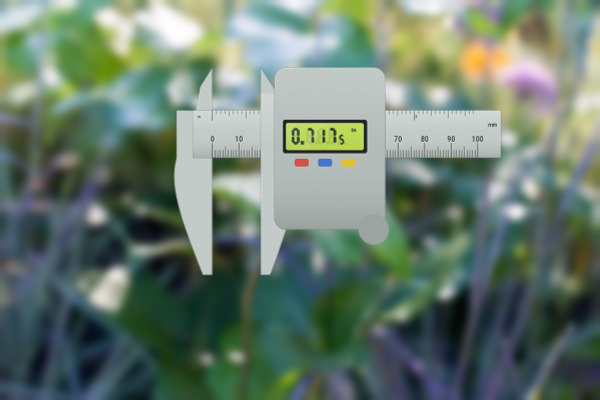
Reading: 0.7175,in
